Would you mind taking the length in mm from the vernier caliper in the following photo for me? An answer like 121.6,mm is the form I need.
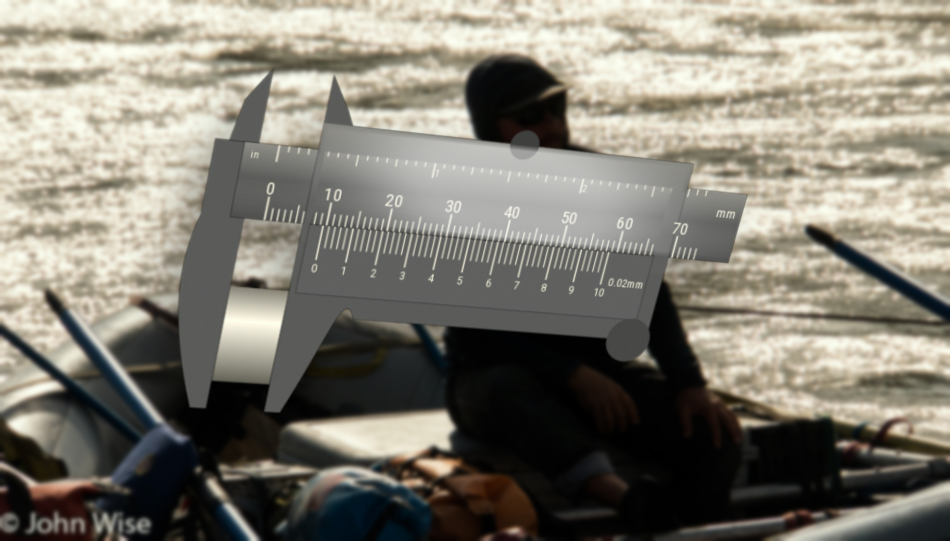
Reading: 9.5,mm
